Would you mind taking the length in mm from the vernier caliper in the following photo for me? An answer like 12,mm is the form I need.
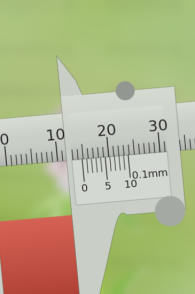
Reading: 14.8,mm
